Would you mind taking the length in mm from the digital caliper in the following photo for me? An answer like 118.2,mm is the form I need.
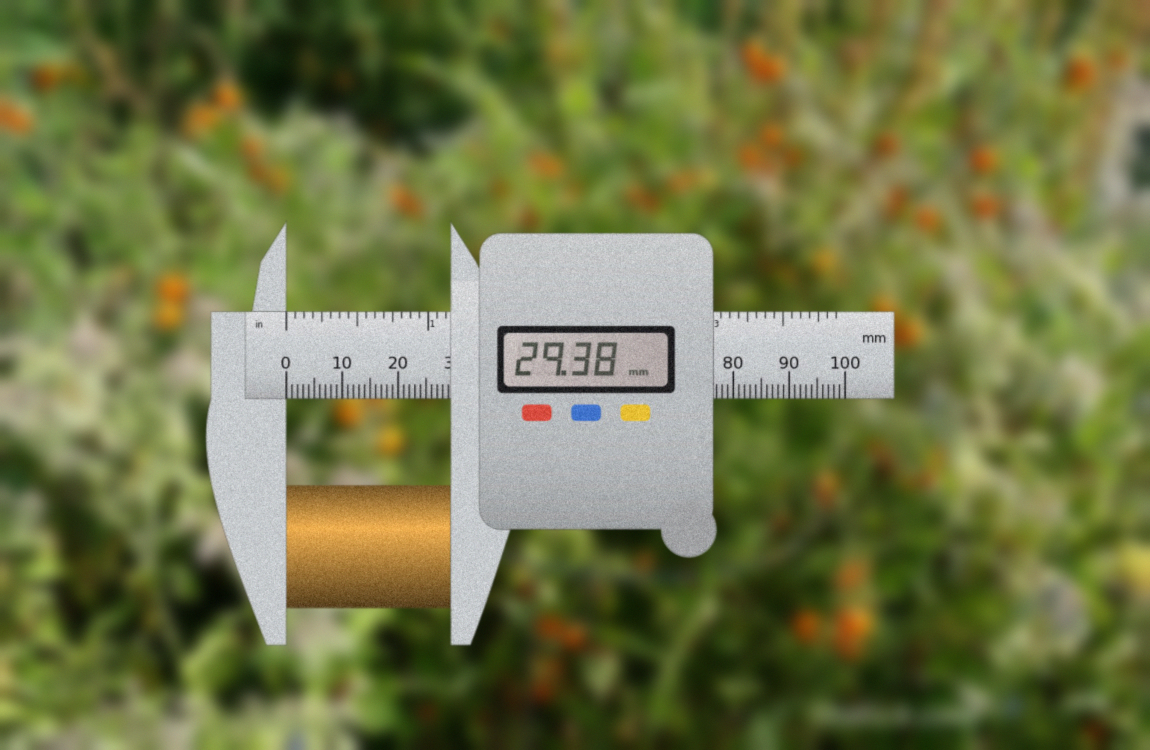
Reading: 29.38,mm
